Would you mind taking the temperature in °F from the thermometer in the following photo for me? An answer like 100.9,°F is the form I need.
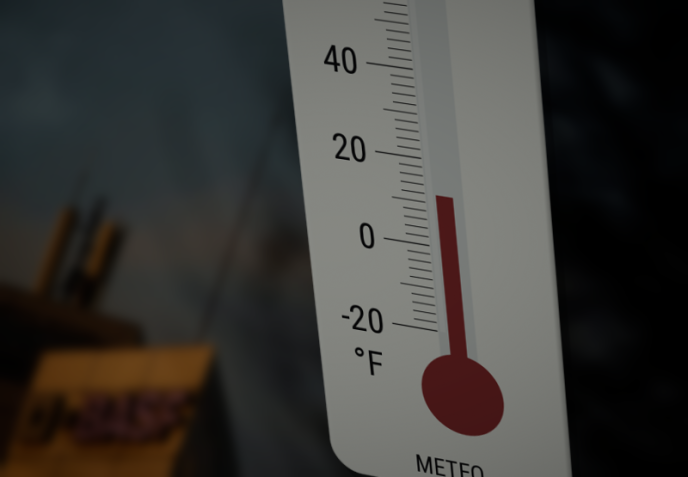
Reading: 12,°F
